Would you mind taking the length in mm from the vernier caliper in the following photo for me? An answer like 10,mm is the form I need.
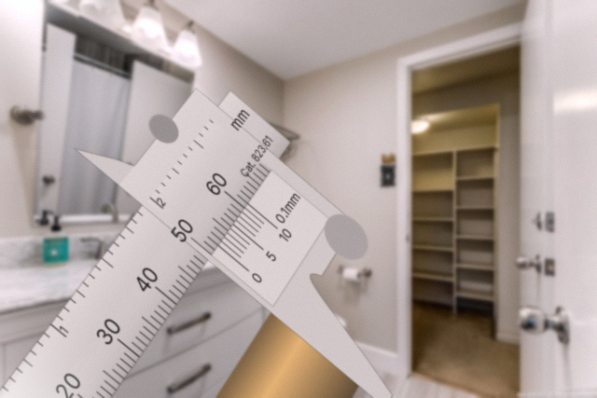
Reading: 52.0,mm
